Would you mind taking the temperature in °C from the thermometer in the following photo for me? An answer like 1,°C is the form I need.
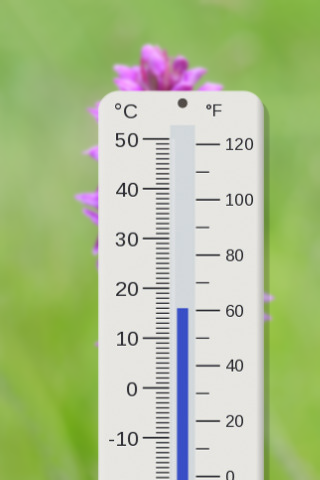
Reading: 16,°C
